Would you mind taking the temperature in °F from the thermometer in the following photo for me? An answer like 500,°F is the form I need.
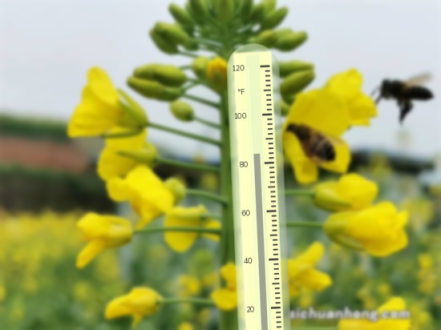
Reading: 84,°F
